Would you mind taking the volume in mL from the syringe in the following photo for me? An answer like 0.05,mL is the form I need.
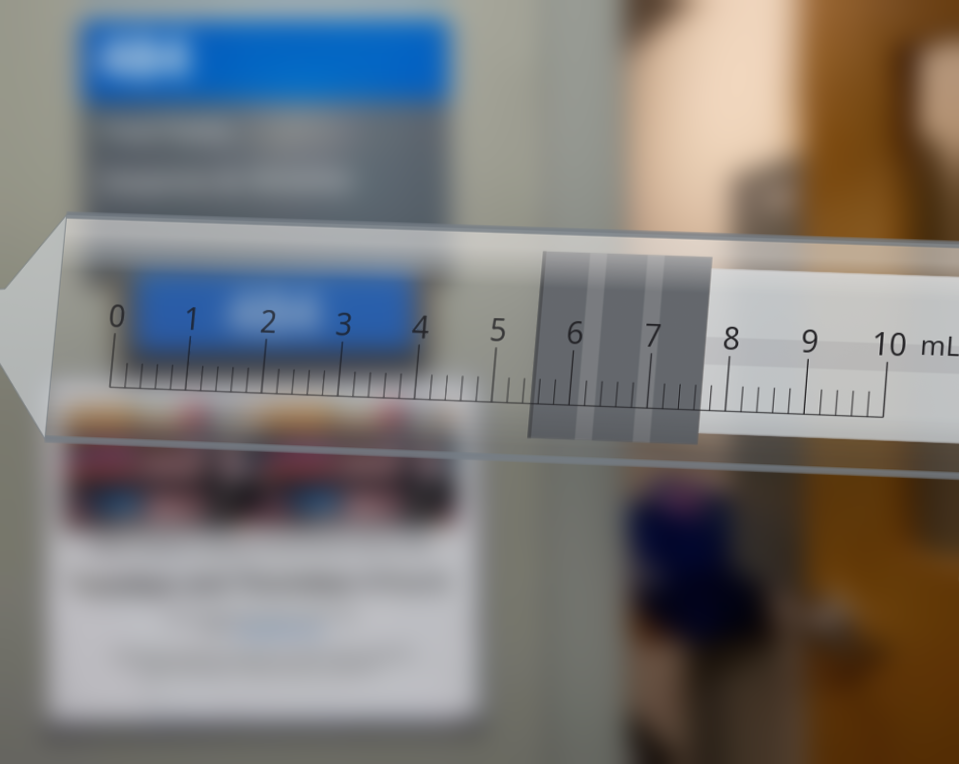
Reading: 5.5,mL
